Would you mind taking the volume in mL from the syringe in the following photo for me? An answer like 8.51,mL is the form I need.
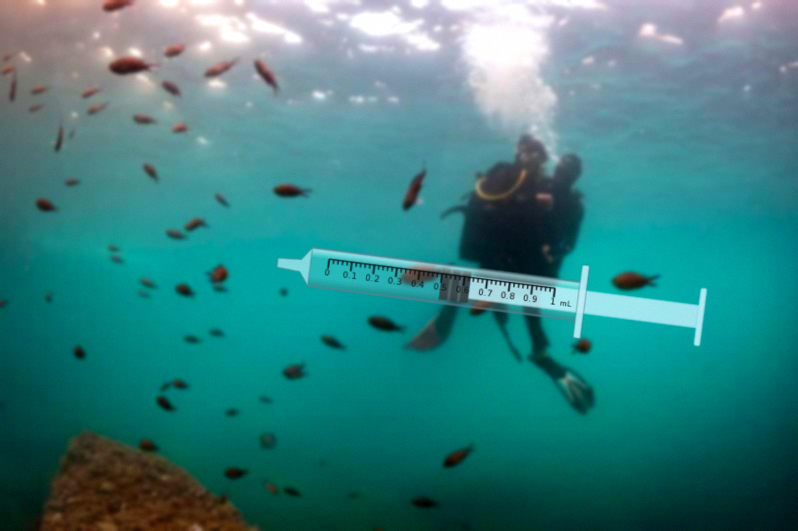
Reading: 0.5,mL
